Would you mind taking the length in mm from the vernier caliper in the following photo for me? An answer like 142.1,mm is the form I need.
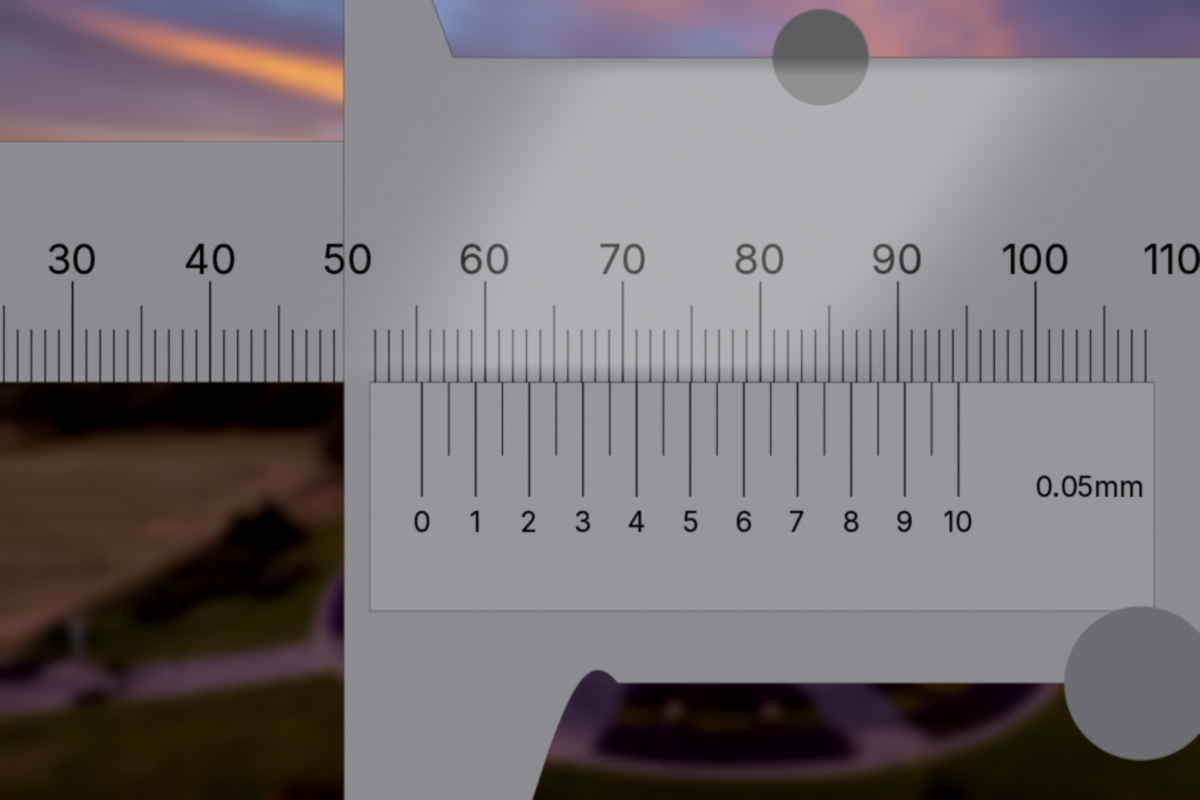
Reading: 55.4,mm
